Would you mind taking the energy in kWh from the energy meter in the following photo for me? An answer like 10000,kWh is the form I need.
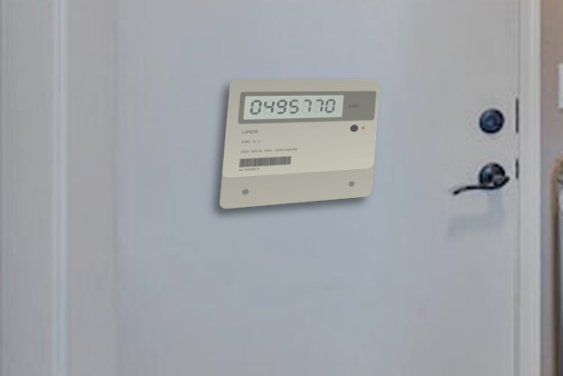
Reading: 495770,kWh
